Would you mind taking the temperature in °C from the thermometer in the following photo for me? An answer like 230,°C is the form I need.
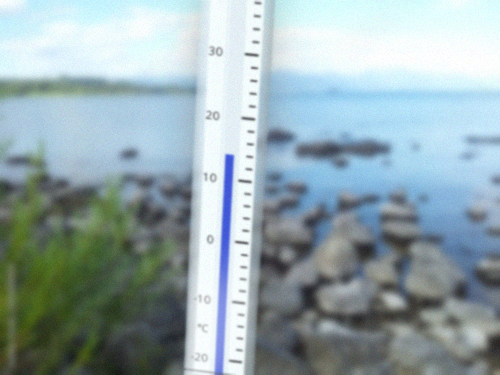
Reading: 14,°C
